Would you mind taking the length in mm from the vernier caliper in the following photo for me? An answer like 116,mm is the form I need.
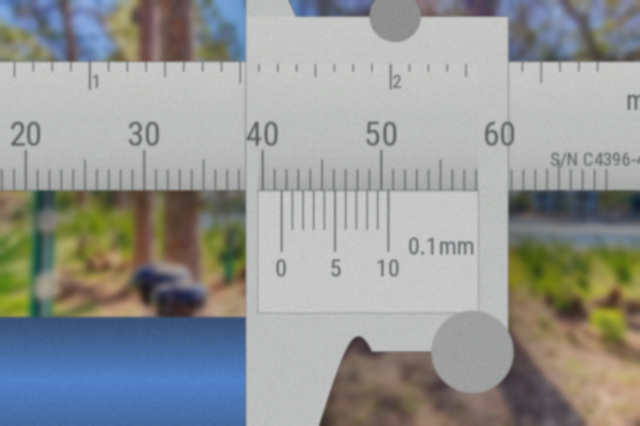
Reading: 41.6,mm
